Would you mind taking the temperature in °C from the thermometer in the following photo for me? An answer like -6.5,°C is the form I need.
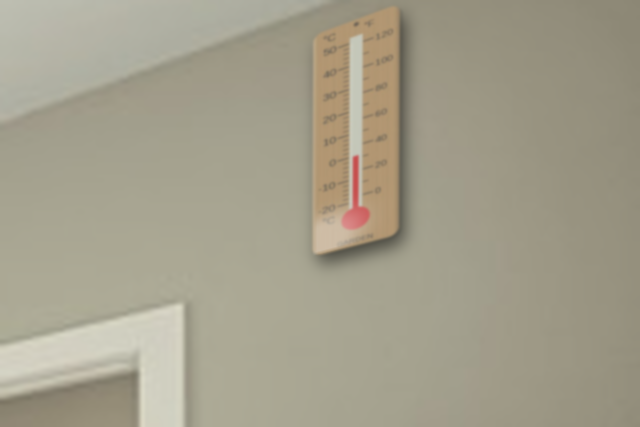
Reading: 0,°C
